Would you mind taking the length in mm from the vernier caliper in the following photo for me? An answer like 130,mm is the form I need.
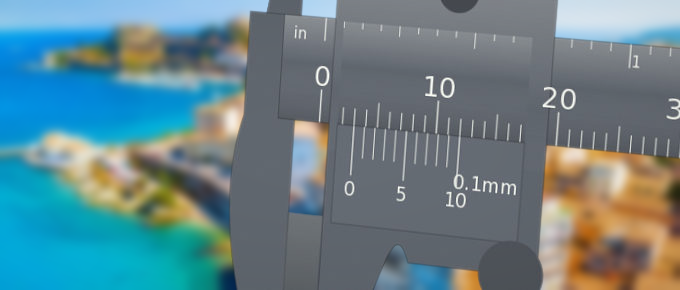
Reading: 3.0,mm
